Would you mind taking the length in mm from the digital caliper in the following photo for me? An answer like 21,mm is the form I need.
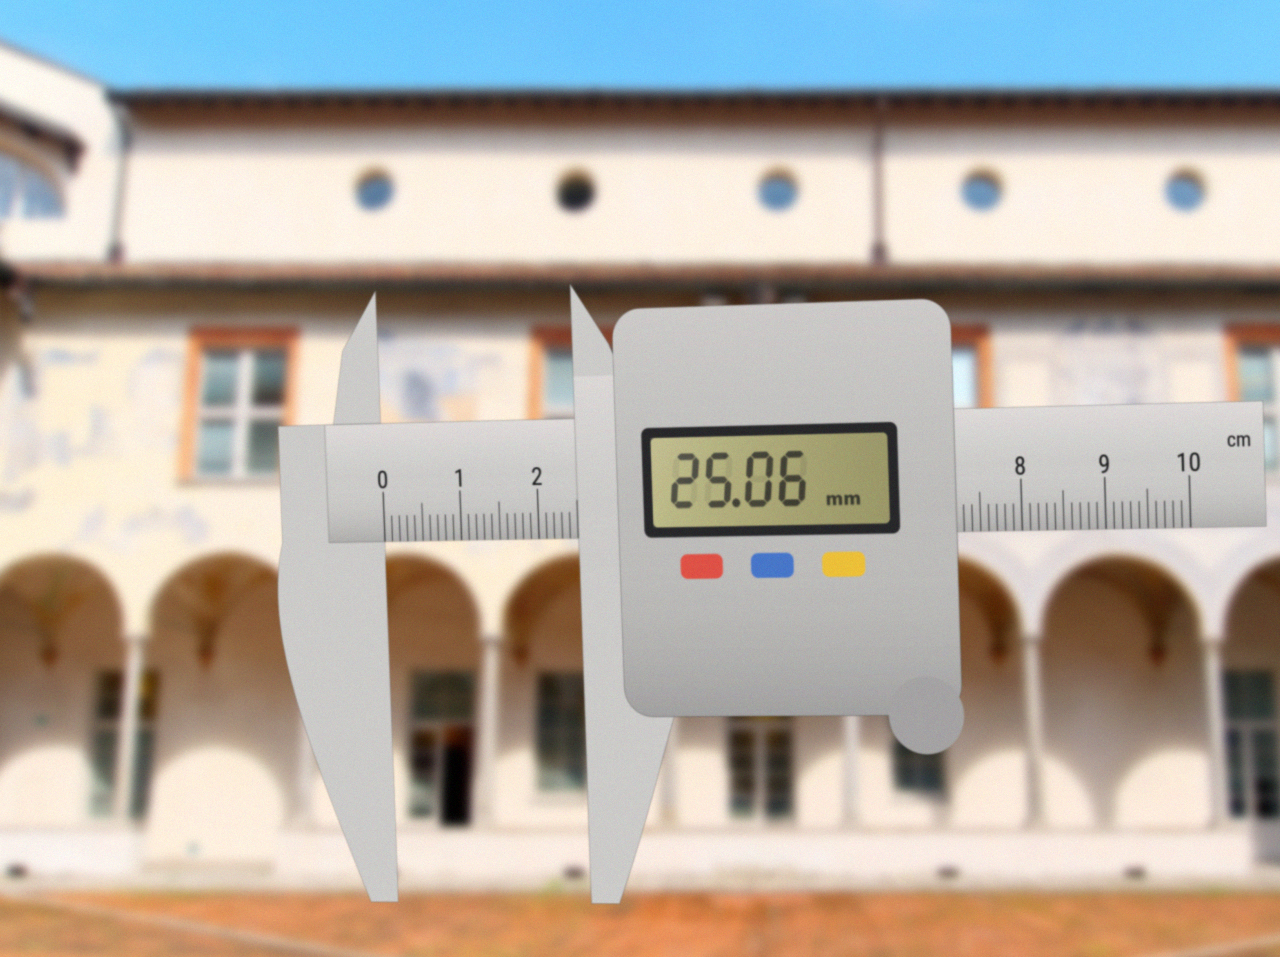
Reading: 25.06,mm
